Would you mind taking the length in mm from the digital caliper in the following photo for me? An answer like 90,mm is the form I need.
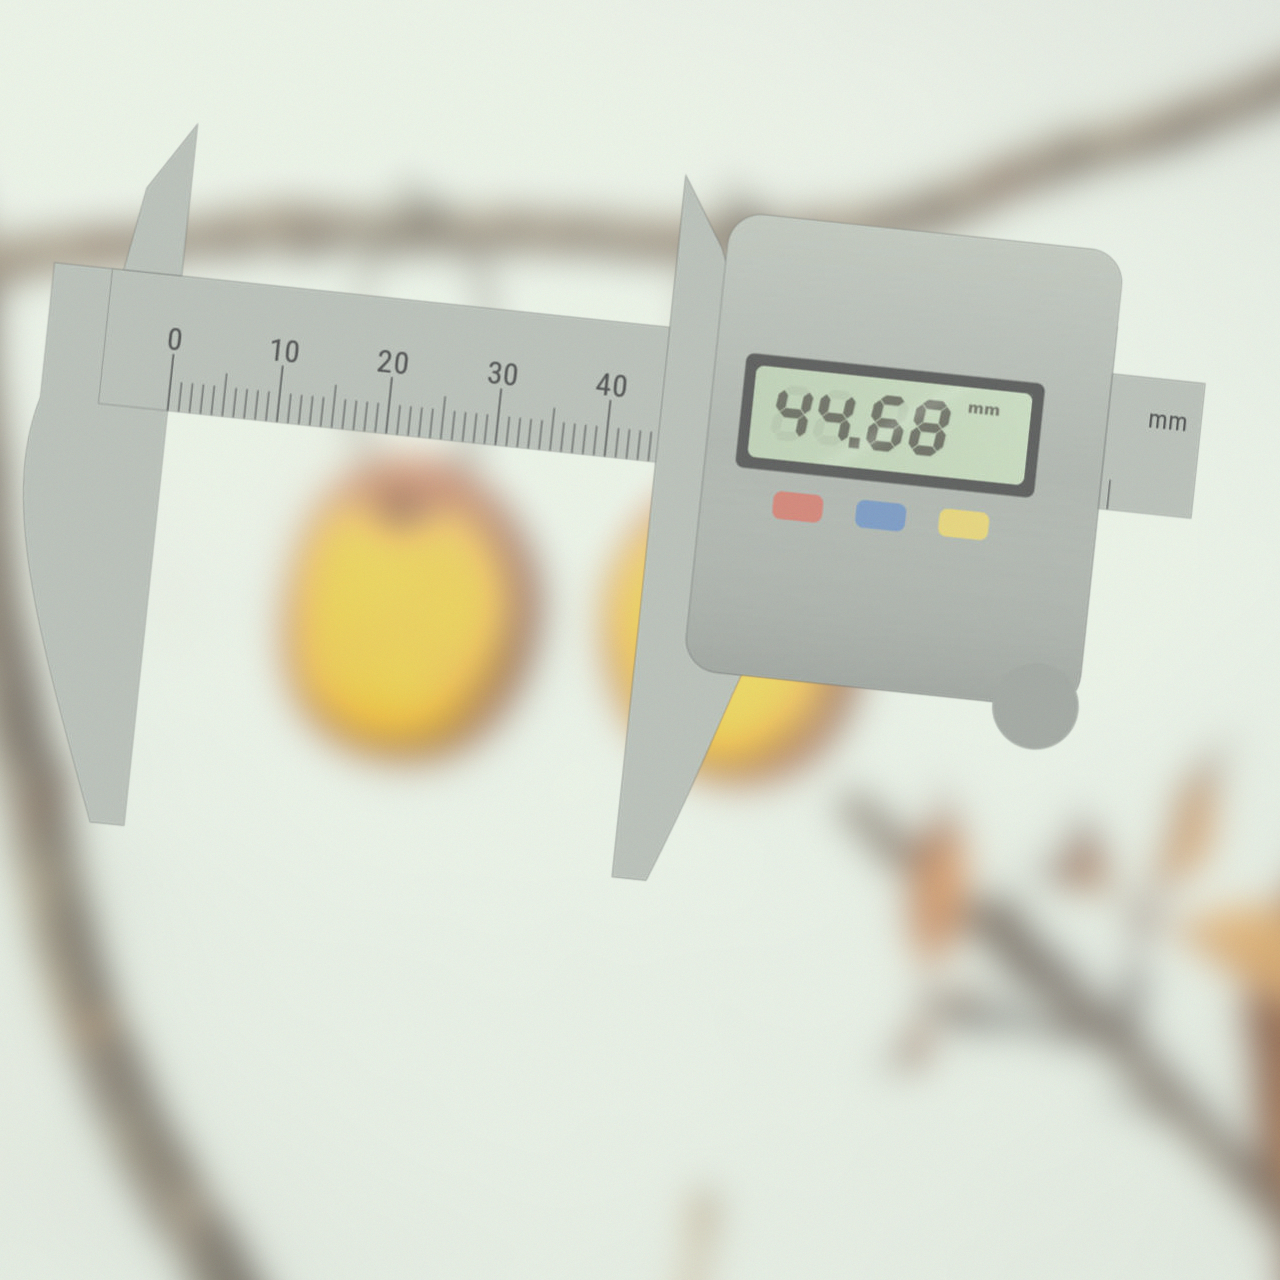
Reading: 44.68,mm
